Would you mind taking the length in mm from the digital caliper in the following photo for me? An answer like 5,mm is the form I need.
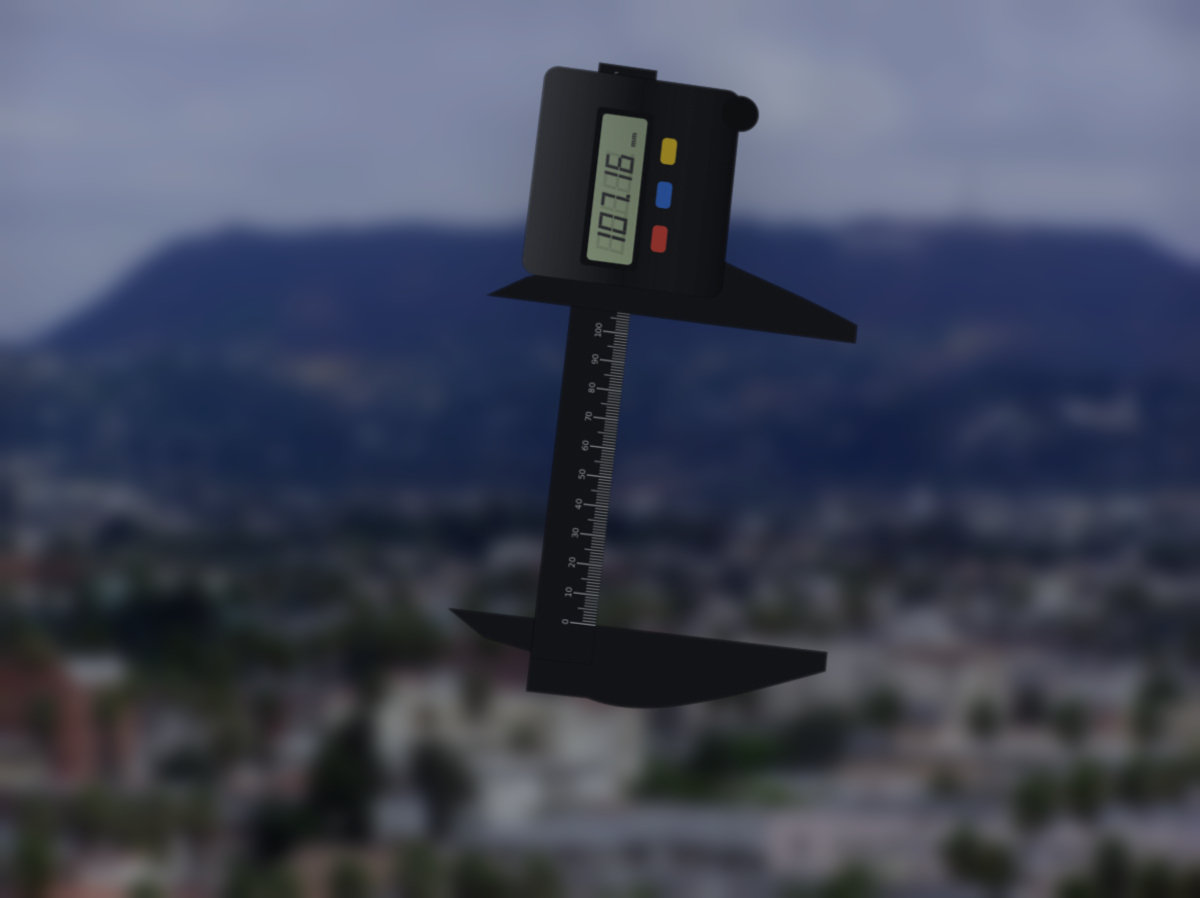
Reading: 107.16,mm
